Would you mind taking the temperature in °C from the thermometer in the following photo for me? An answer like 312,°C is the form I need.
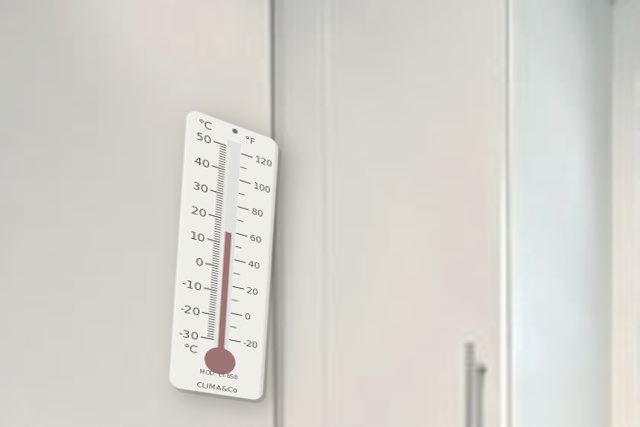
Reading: 15,°C
